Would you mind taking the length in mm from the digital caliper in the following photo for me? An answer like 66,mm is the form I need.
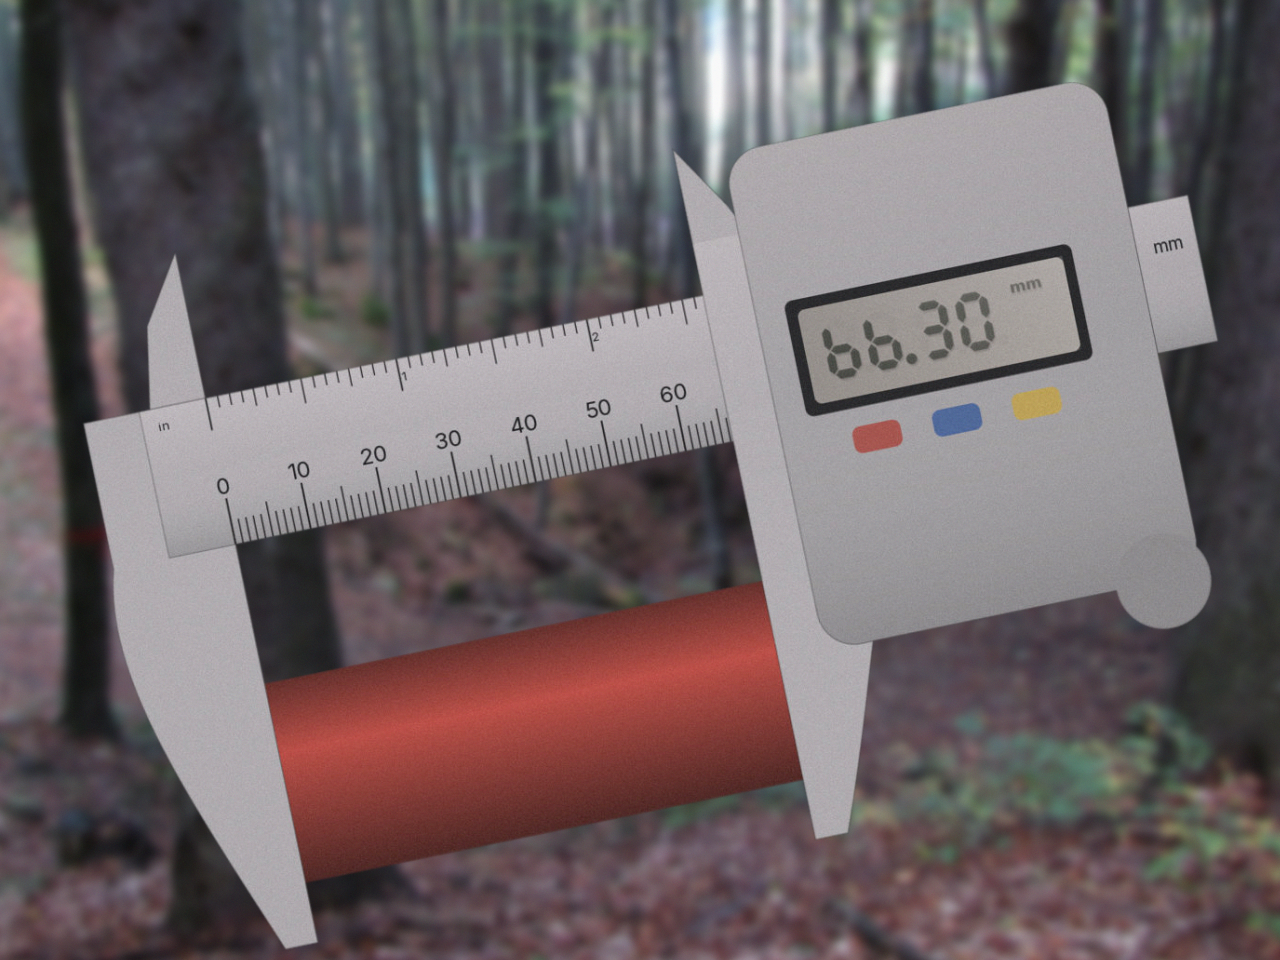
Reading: 66.30,mm
